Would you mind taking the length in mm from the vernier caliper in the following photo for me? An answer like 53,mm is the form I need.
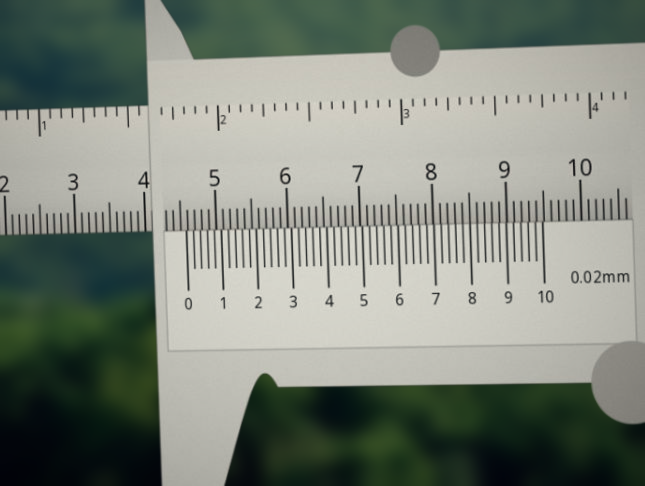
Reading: 45.8,mm
